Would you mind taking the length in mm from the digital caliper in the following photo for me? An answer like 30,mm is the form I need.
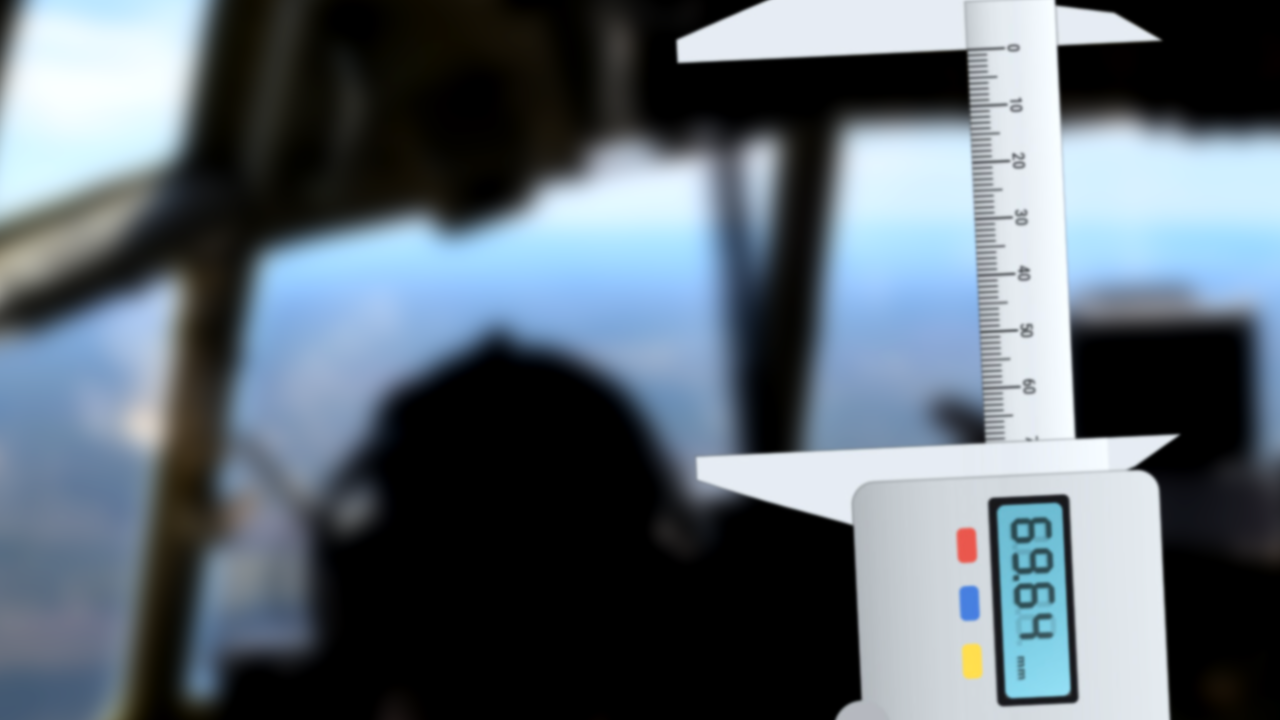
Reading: 69.64,mm
